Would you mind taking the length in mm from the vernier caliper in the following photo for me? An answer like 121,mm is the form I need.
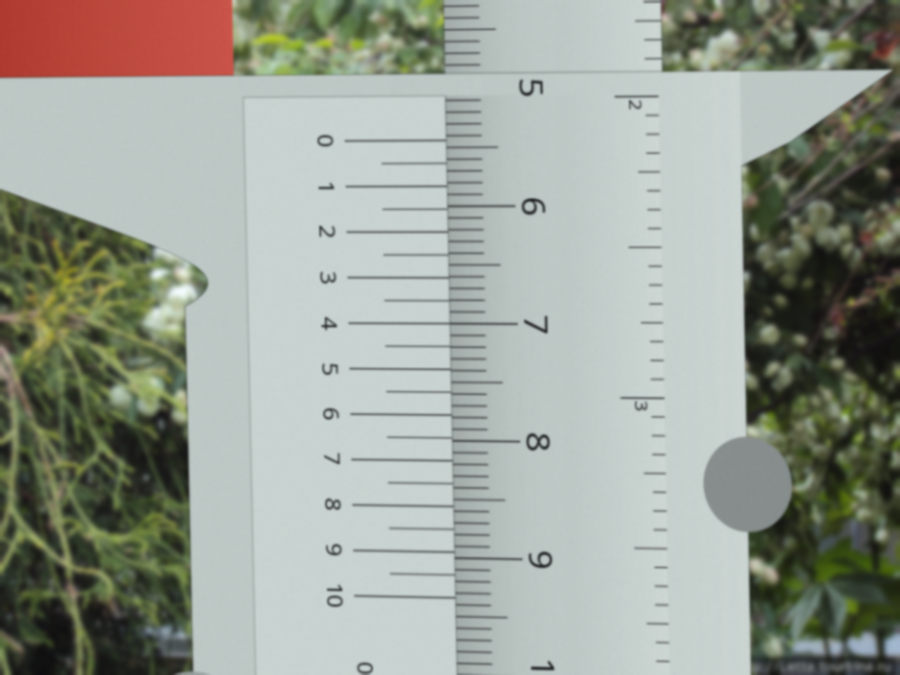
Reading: 54.4,mm
